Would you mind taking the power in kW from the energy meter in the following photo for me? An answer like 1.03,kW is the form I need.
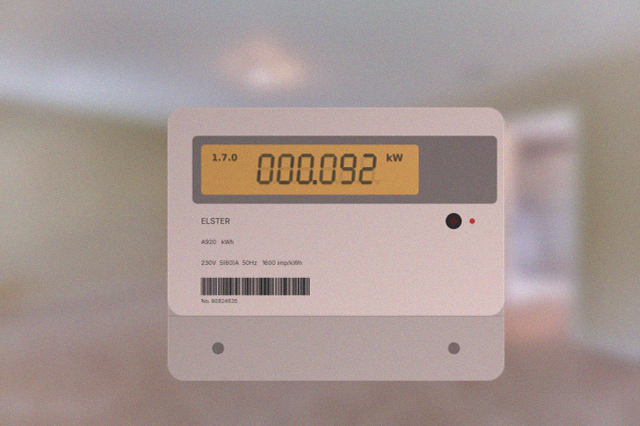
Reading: 0.092,kW
